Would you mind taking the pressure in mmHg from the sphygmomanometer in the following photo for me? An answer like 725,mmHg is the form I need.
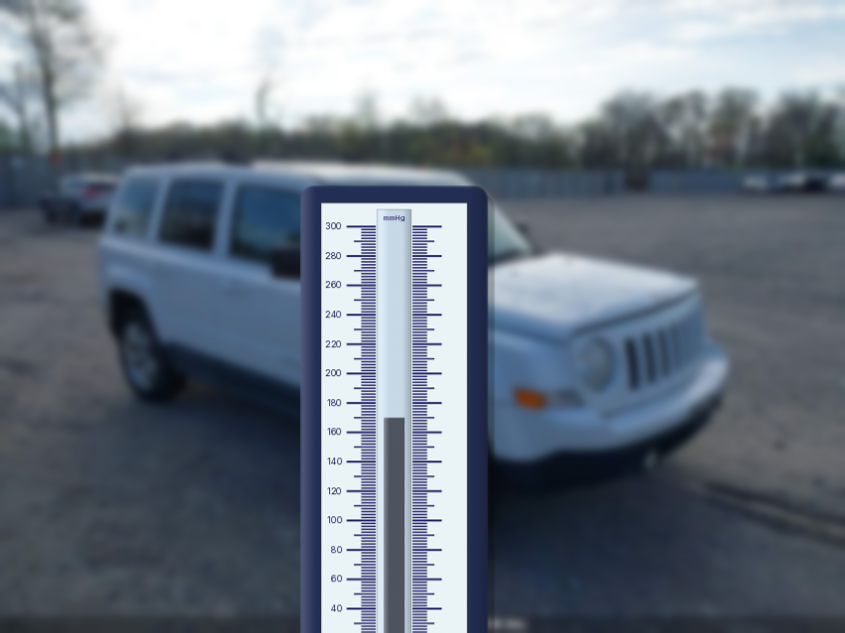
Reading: 170,mmHg
